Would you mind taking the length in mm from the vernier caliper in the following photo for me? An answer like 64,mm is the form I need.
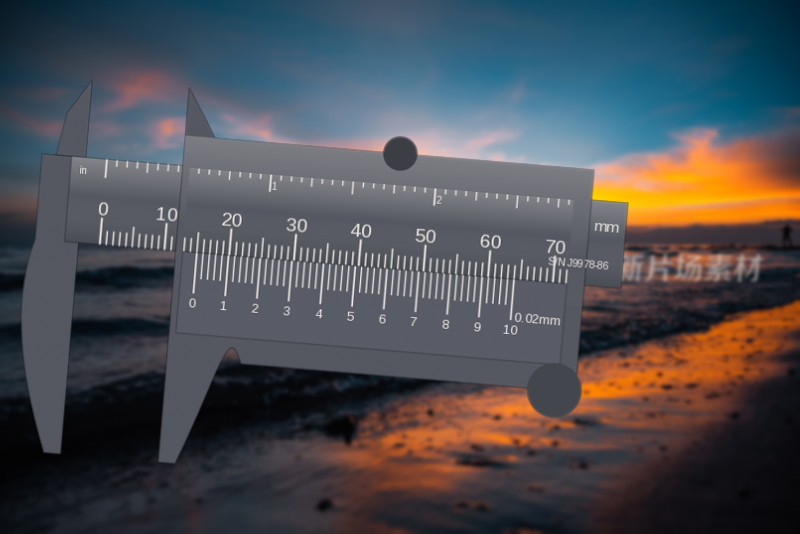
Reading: 15.0,mm
